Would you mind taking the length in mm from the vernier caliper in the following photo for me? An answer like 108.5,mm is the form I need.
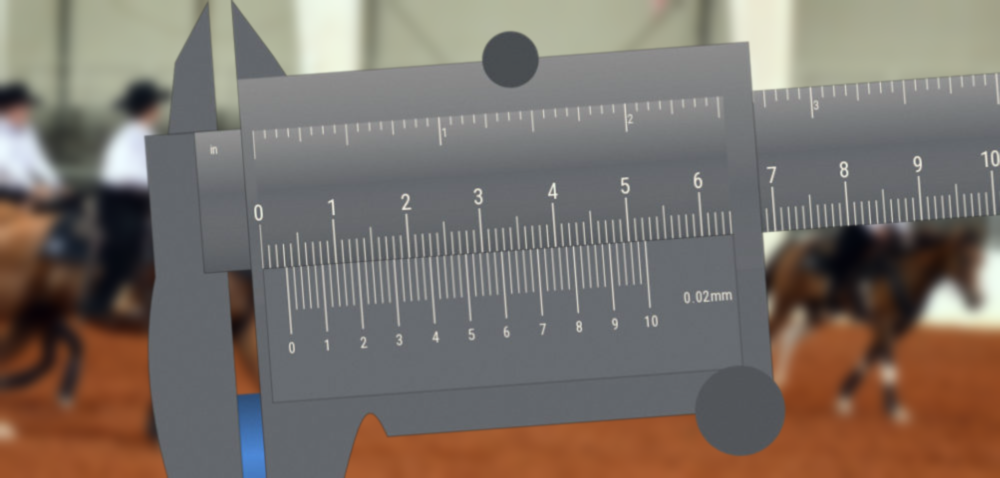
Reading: 3.2,mm
